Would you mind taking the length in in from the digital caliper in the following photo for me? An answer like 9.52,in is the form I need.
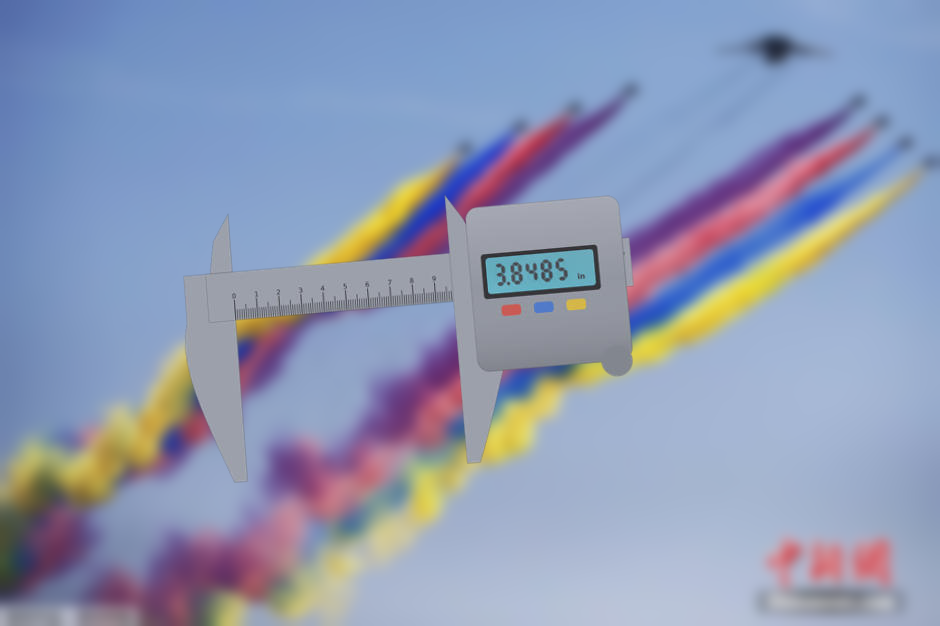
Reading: 3.8485,in
